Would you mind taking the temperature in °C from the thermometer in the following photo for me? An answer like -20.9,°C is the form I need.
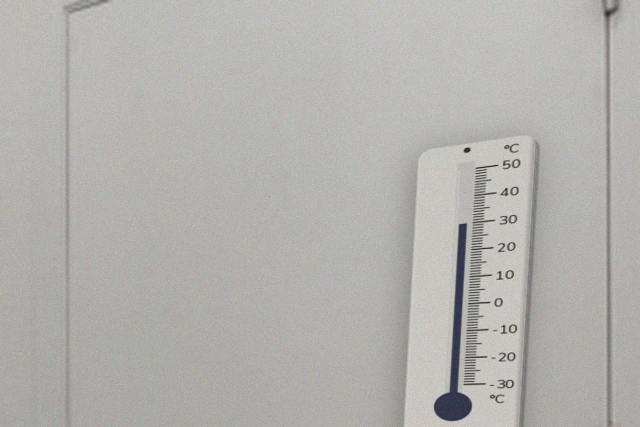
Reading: 30,°C
